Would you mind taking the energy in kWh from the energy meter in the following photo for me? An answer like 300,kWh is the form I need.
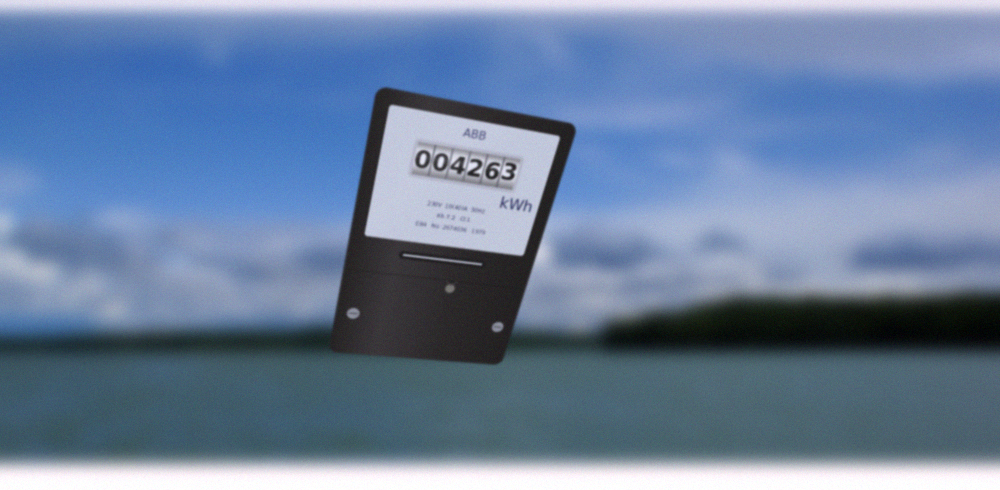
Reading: 4263,kWh
